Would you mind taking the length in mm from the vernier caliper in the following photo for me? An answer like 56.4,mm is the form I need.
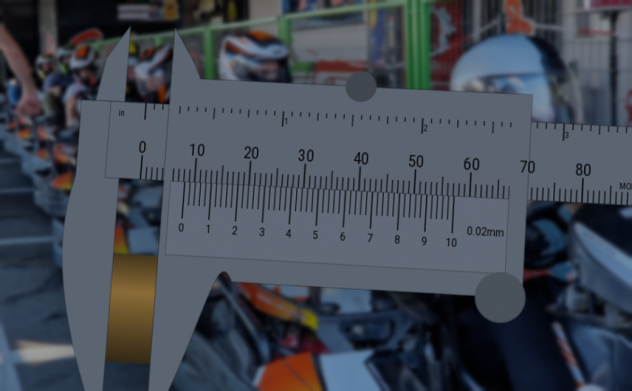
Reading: 8.2,mm
